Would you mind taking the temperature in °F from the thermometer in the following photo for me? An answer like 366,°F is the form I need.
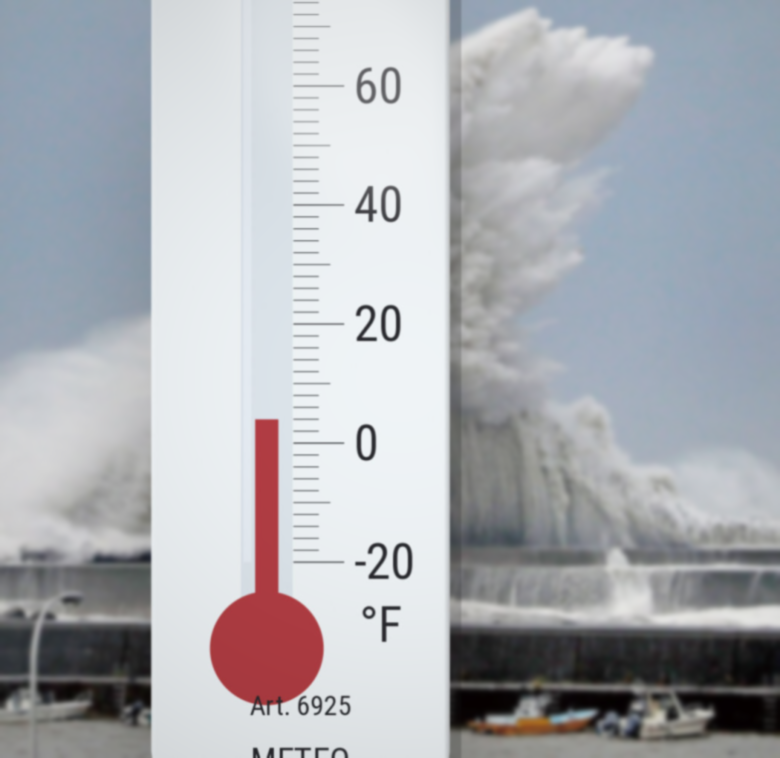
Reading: 4,°F
